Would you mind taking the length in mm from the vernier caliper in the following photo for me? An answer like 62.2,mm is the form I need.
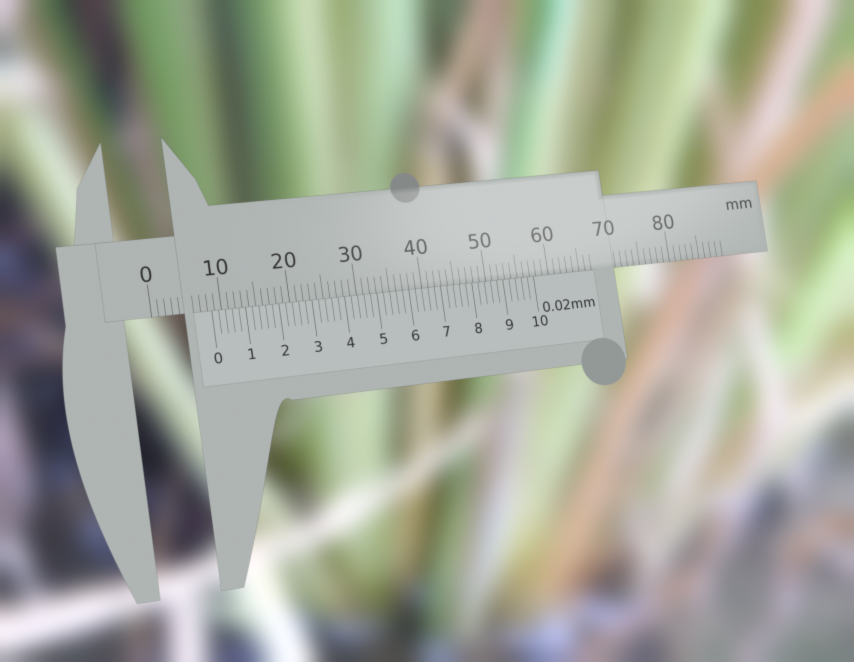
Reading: 8.6,mm
